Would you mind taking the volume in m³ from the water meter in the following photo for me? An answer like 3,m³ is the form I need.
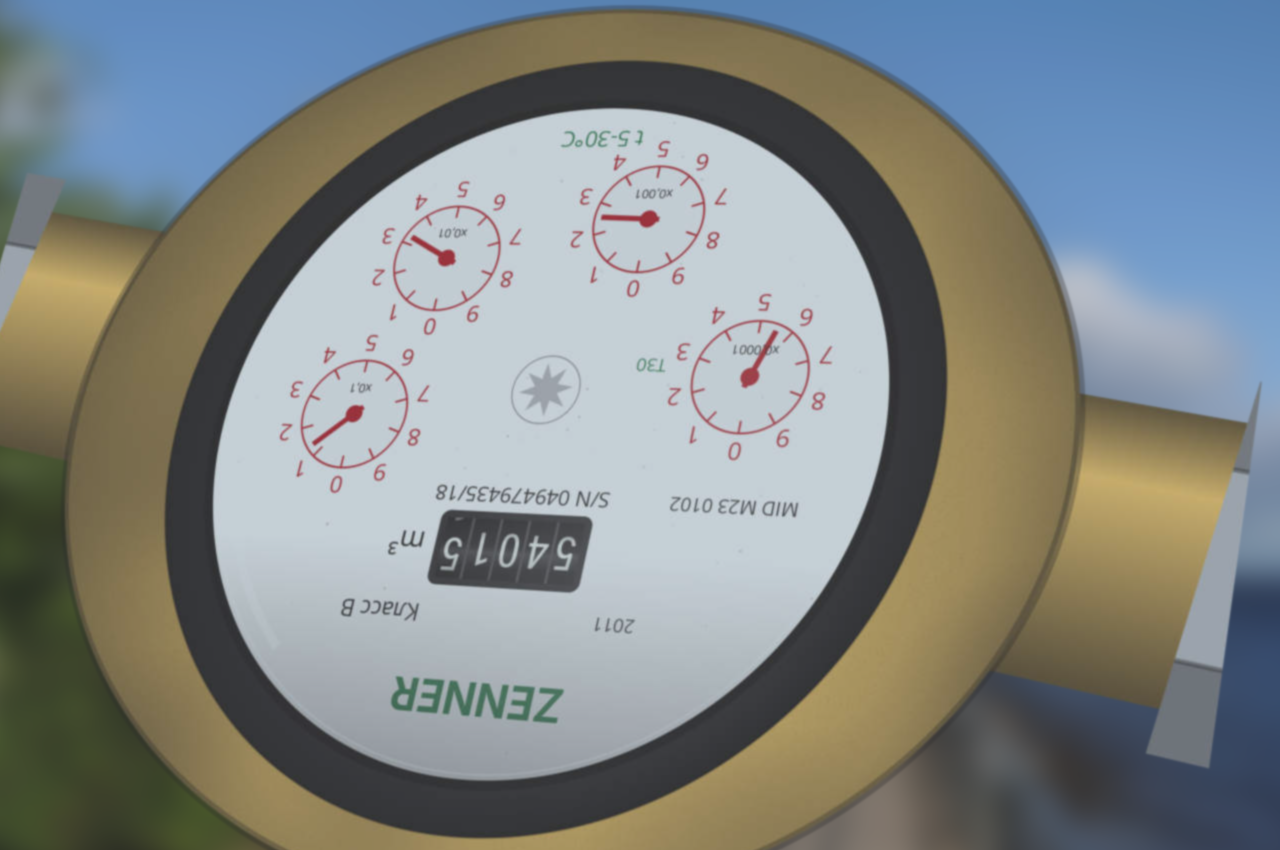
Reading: 54015.1325,m³
